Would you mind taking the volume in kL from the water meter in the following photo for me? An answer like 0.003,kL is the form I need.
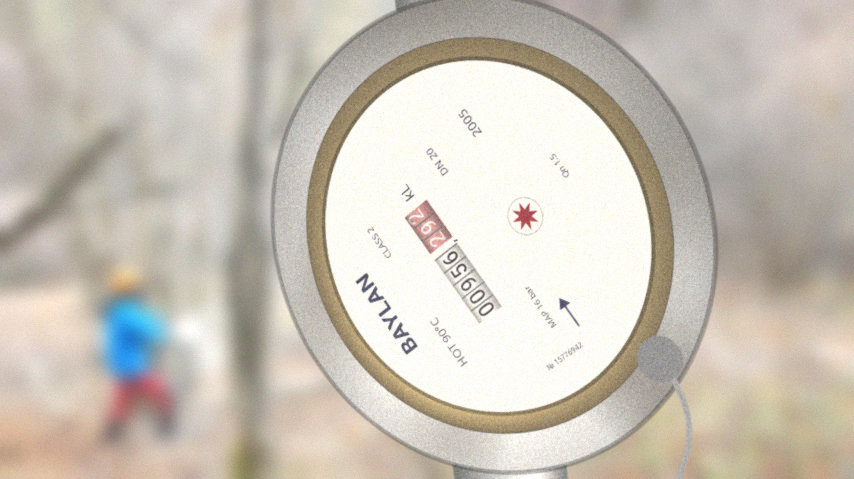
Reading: 956.292,kL
